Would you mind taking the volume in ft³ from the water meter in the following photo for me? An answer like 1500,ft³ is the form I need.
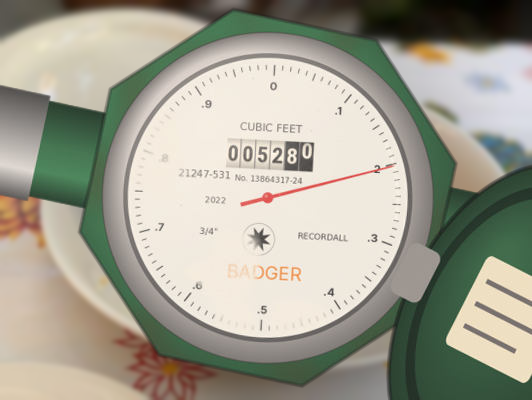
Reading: 5280.20,ft³
